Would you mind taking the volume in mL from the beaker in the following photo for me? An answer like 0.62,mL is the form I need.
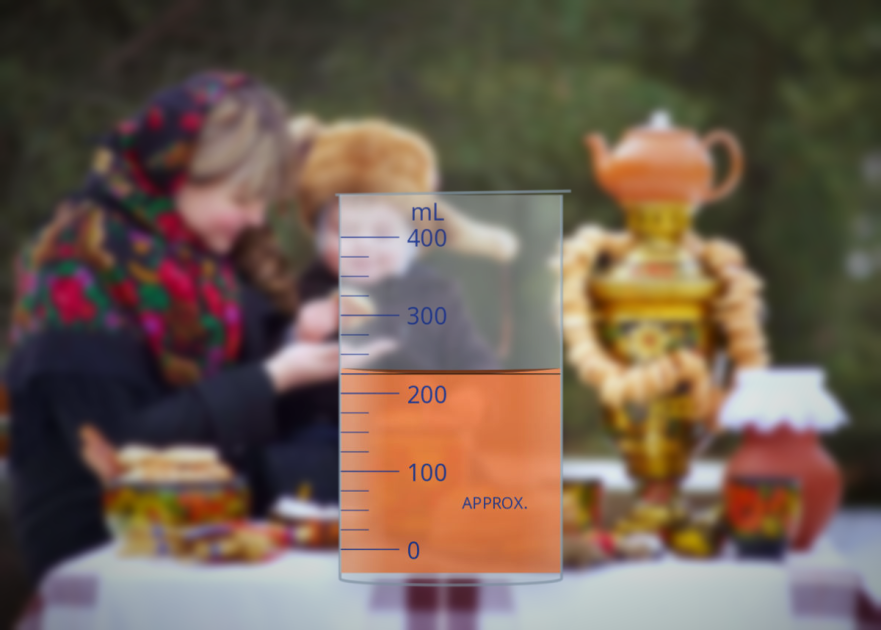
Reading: 225,mL
